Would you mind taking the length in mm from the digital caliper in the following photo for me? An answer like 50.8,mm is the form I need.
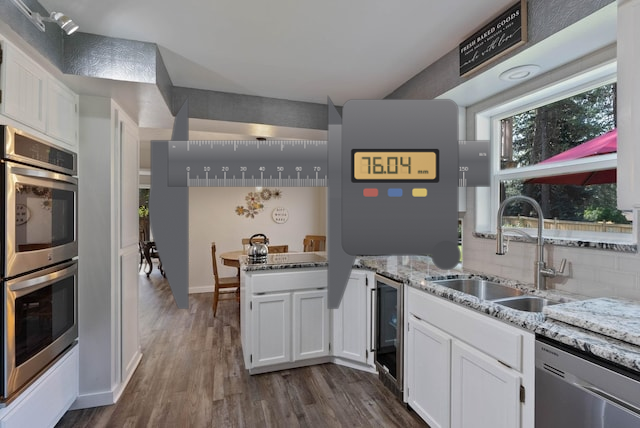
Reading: 76.04,mm
